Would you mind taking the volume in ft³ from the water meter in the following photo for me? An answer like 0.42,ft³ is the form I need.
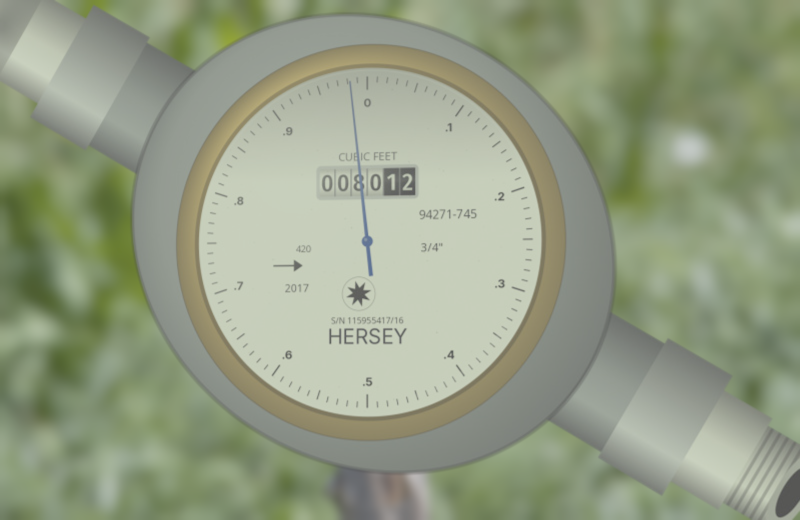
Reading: 8011.98,ft³
